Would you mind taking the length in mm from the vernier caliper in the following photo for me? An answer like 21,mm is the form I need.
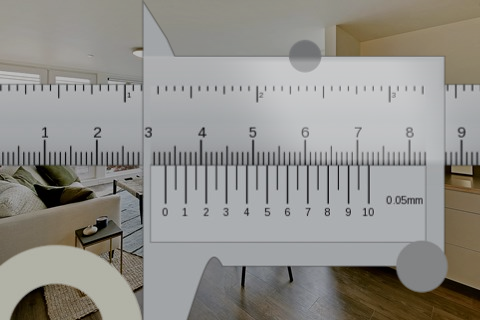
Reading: 33.2,mm
